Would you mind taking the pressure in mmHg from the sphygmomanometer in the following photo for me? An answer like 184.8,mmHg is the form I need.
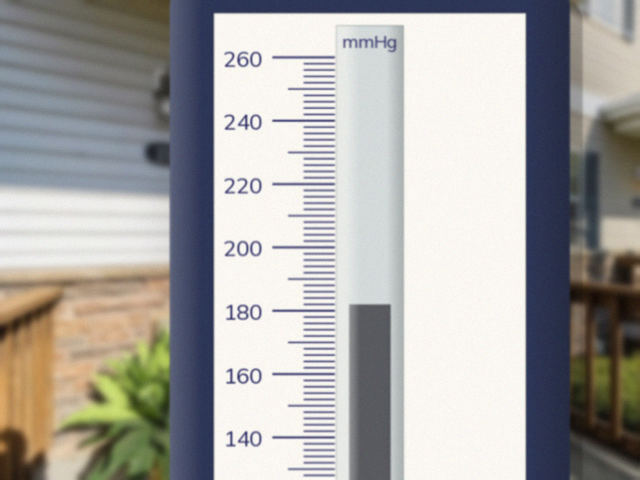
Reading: 182,mmHg
